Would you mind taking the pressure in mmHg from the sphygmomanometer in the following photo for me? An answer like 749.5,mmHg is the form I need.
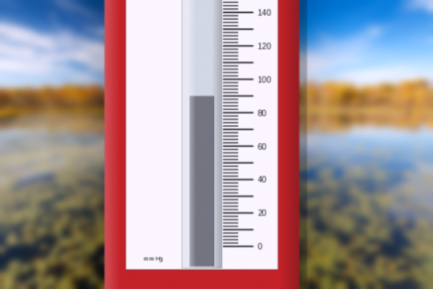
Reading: 90,mmHg
